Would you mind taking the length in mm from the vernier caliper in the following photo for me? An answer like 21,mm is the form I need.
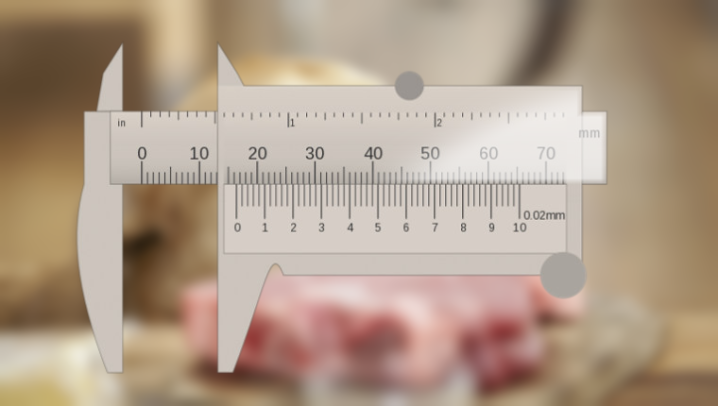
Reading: 16.4,mm
